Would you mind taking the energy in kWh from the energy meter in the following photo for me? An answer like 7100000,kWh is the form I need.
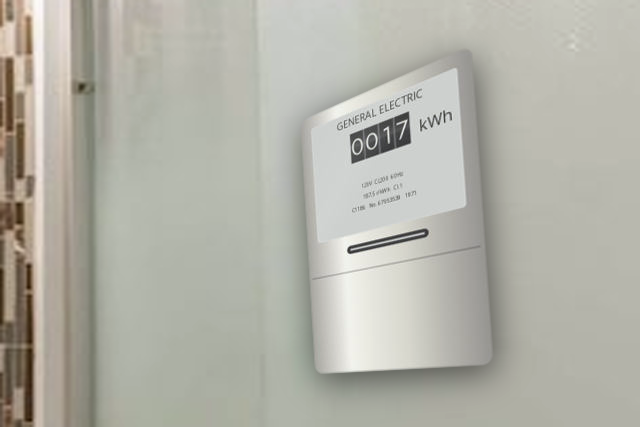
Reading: 17,kWh
